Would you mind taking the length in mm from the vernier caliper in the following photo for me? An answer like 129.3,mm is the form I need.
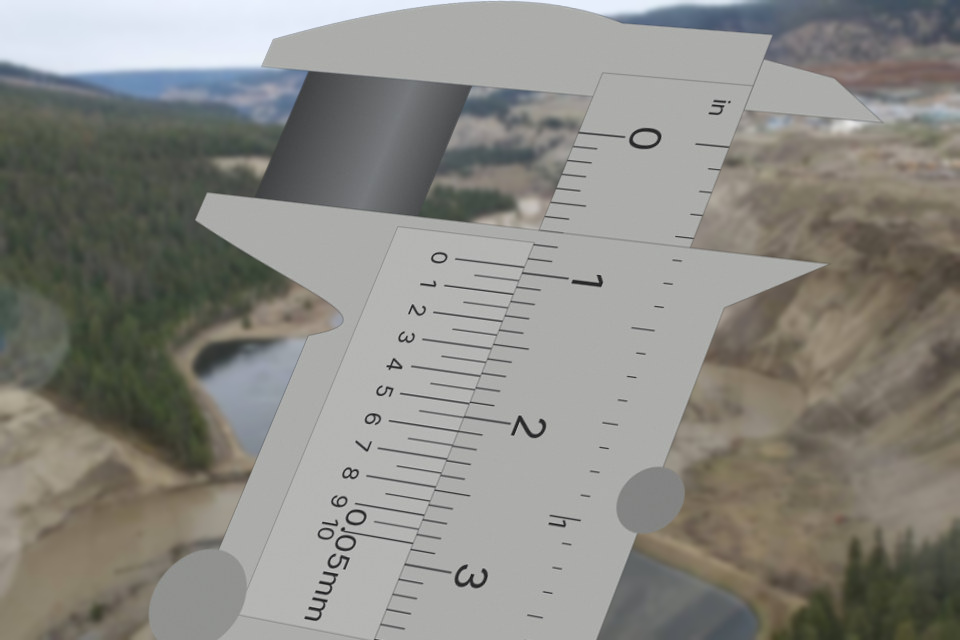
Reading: 9.6,mm
